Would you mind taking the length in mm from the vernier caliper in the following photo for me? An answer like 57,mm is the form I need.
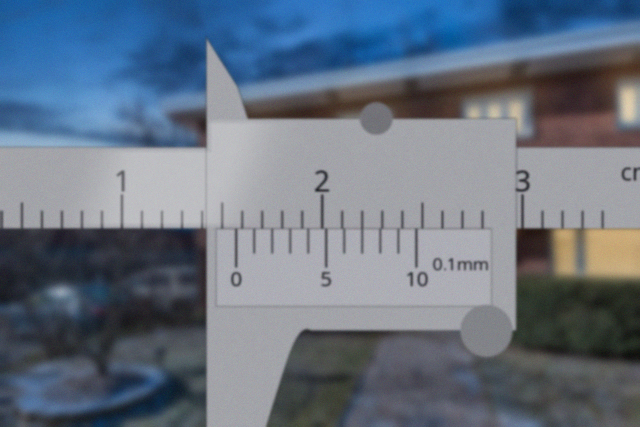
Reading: 15.7,mm
